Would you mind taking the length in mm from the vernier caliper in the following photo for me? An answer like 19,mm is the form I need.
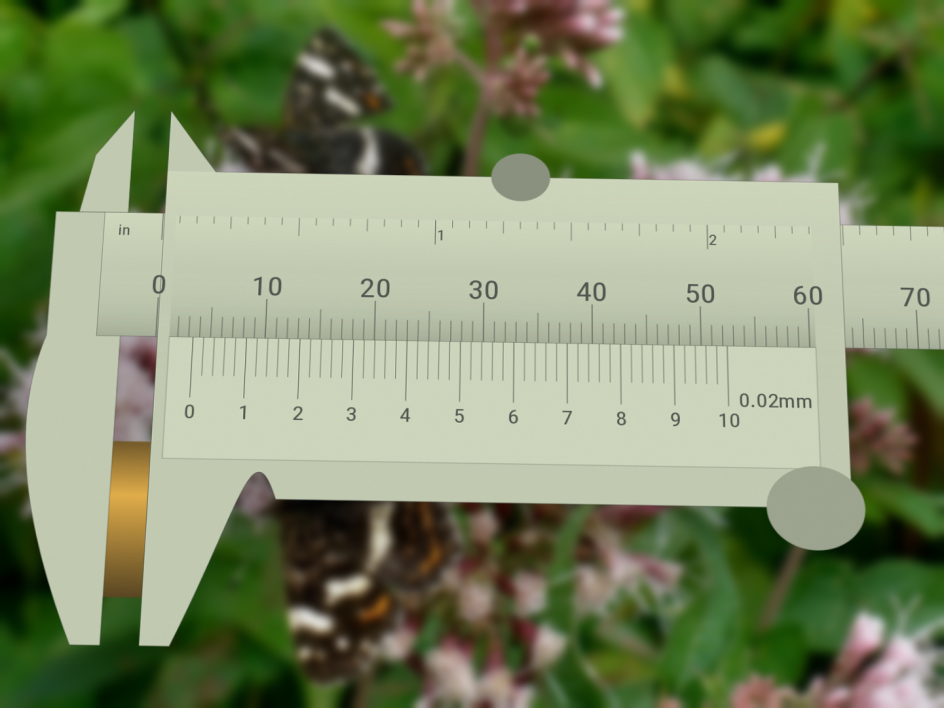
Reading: 3.4,mm
